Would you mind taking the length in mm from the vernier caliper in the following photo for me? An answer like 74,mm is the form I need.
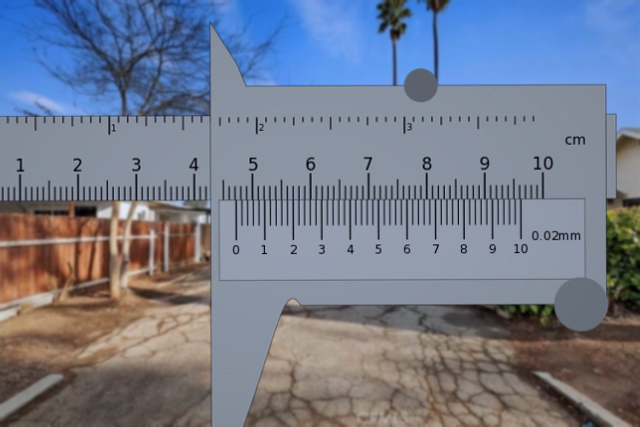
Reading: 47.2,mm
